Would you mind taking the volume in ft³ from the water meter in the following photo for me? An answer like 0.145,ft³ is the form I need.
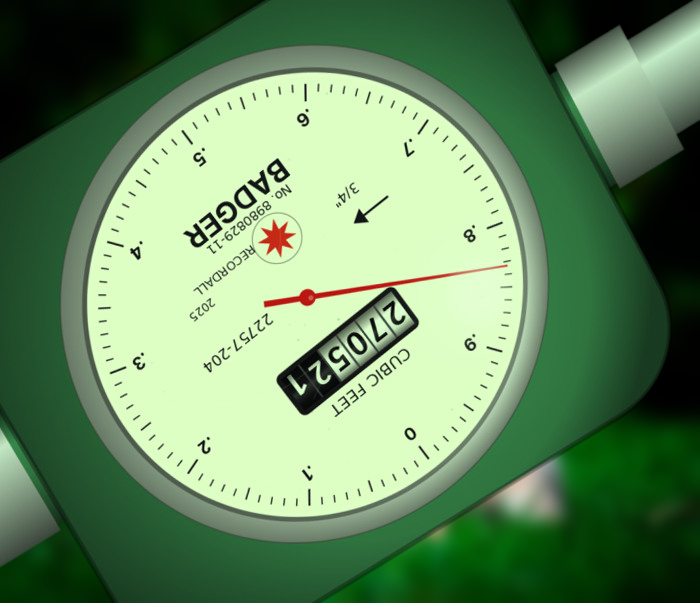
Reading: 270520.83,ft³
